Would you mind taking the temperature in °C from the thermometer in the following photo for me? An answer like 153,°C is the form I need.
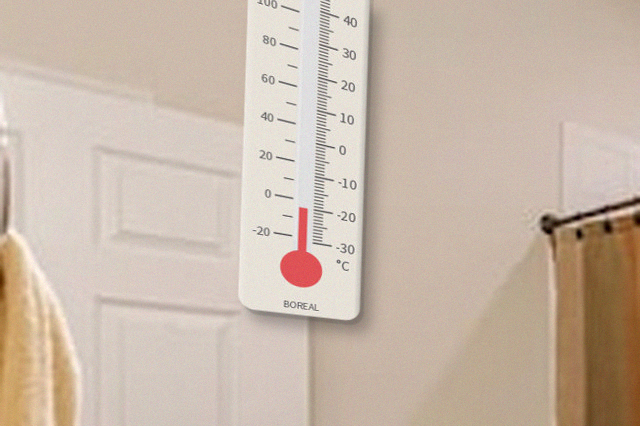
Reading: -20,°C
